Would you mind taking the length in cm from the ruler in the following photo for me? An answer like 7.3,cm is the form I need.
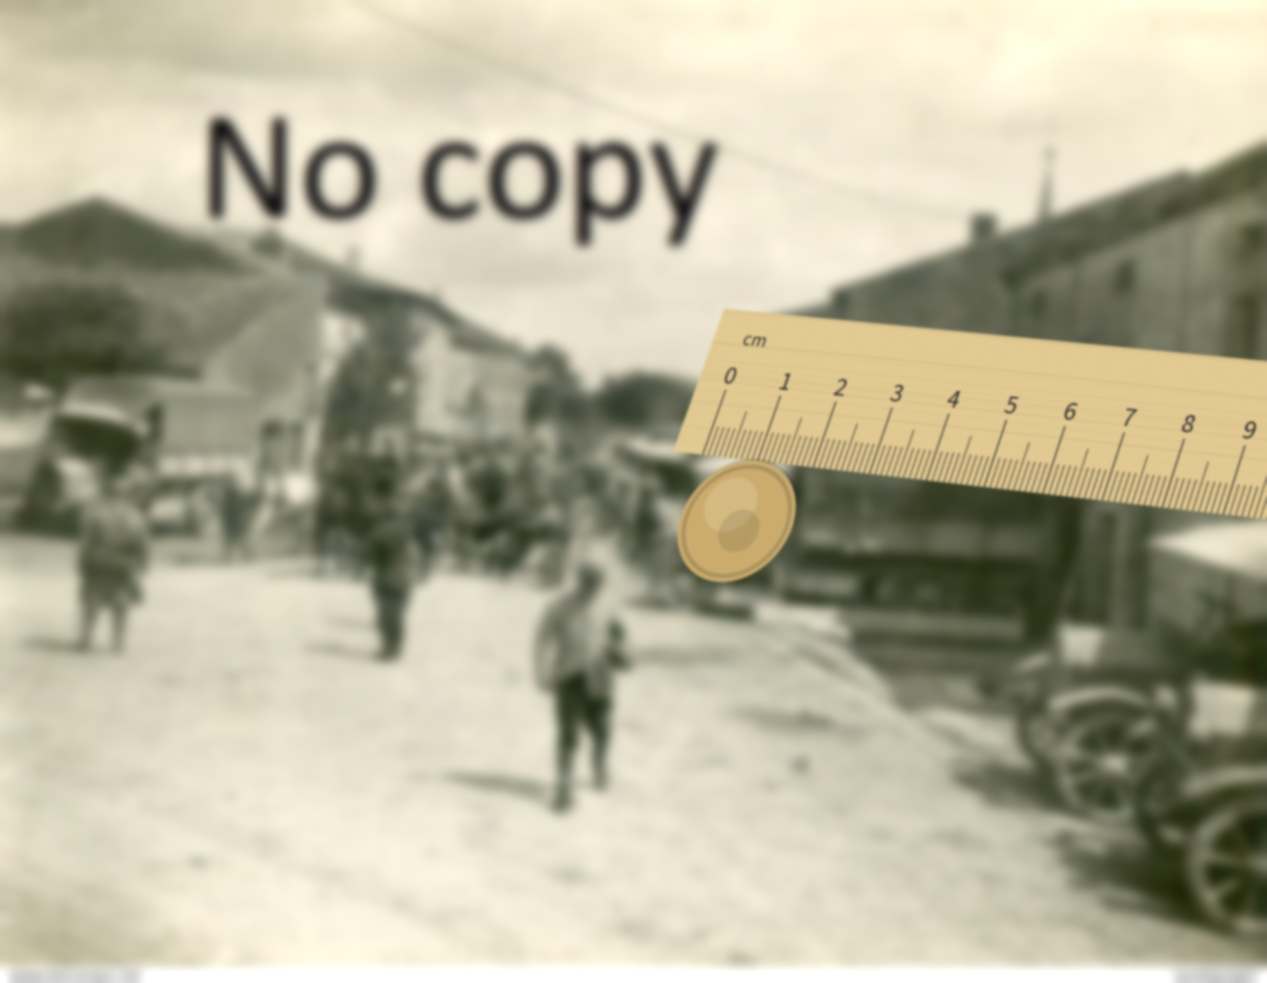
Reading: 2,cm
